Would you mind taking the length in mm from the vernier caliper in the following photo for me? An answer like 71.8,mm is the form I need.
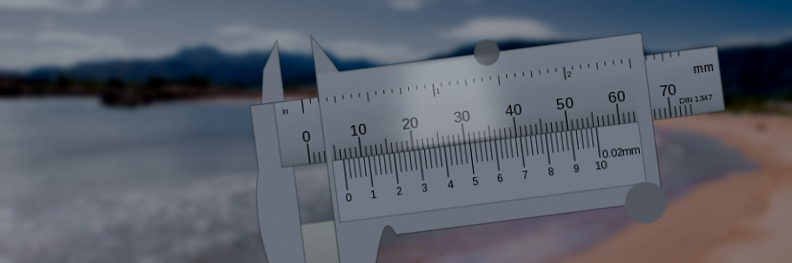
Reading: 6.5,mm
